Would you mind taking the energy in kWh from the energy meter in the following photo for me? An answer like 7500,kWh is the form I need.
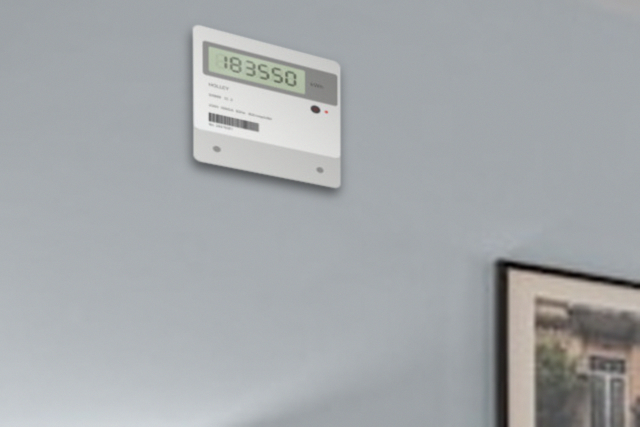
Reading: 183550,kWh
